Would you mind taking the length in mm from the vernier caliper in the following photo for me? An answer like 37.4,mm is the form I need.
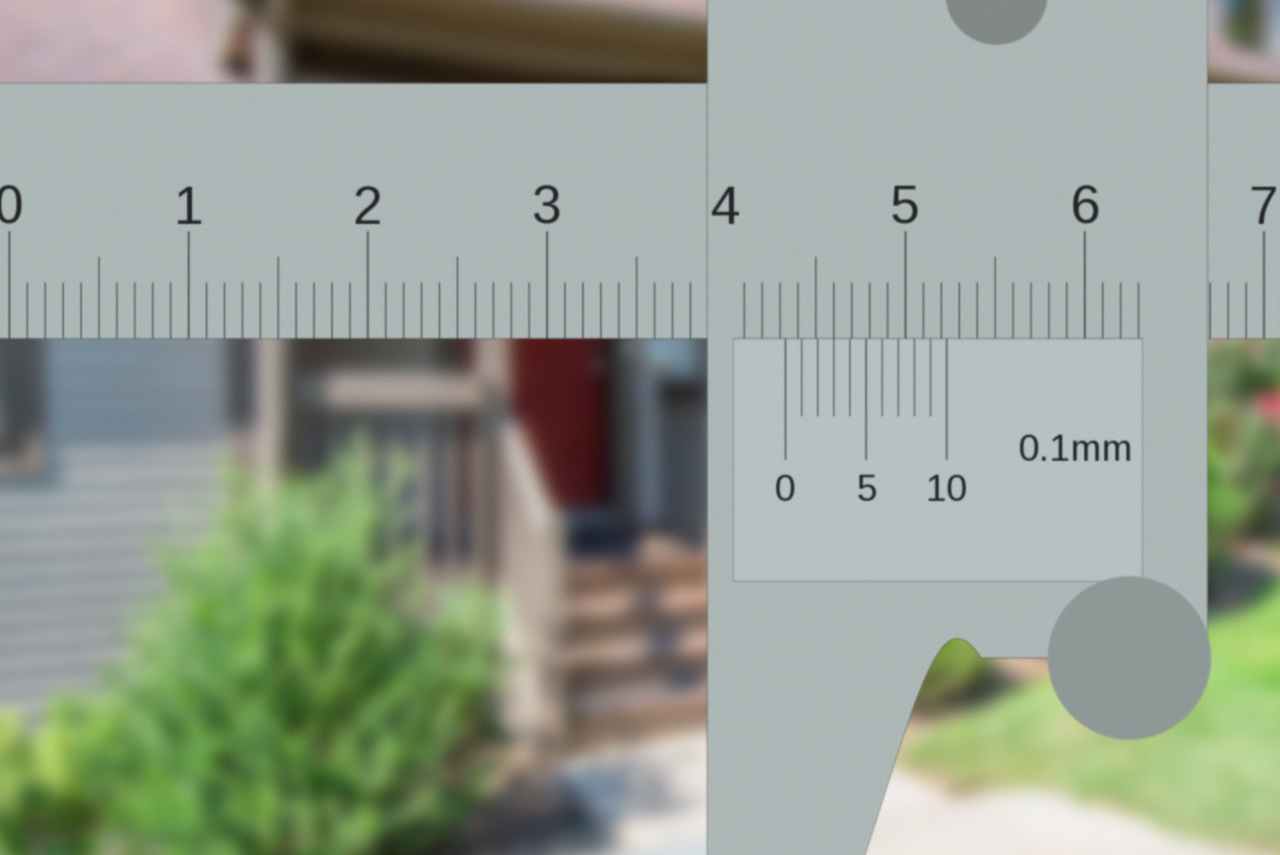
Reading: 43.3,mm
